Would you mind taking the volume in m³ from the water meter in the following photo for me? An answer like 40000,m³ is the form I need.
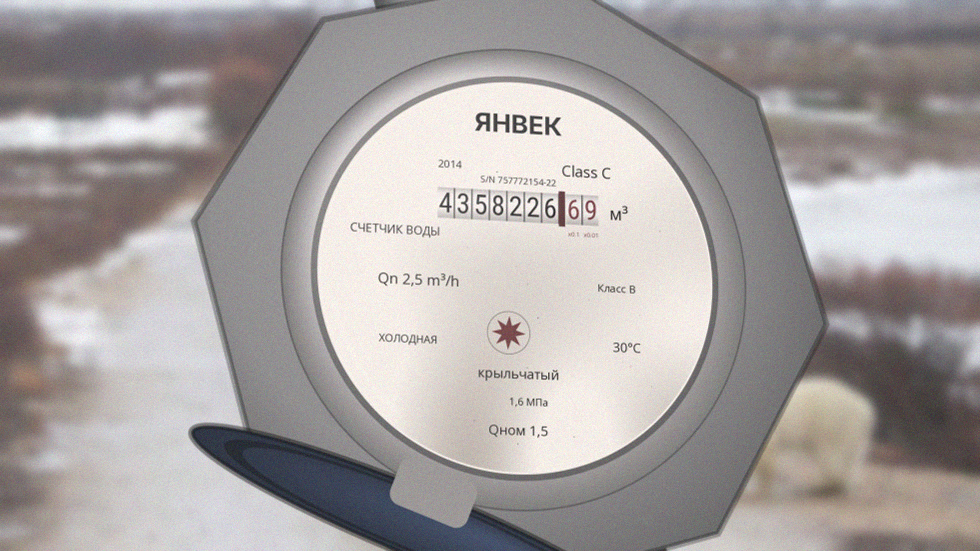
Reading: 4358226.69,m³
